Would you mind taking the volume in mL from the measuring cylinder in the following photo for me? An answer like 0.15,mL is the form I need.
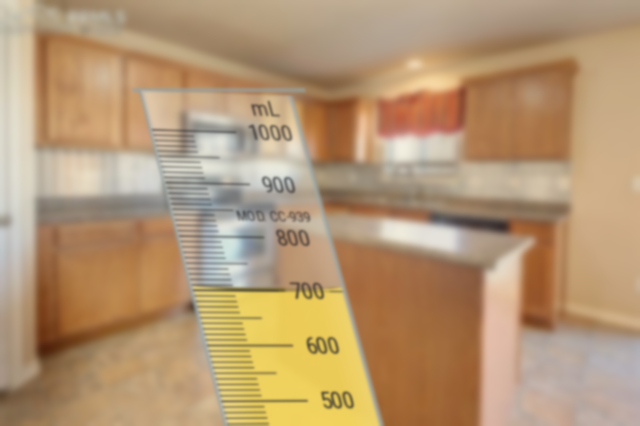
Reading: 700,mL
